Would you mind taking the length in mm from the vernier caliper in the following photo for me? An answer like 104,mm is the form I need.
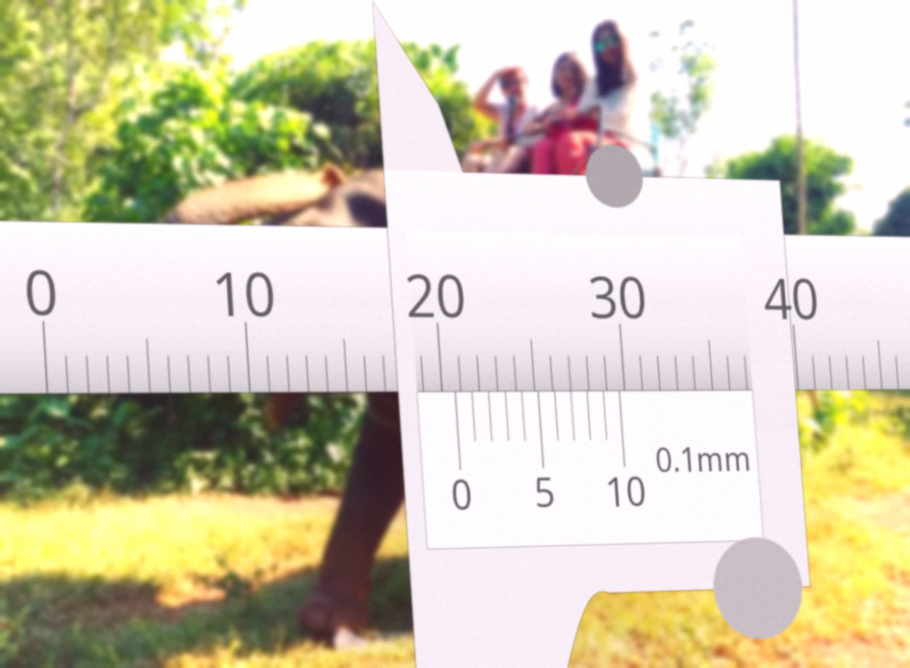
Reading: 20.7,mm
